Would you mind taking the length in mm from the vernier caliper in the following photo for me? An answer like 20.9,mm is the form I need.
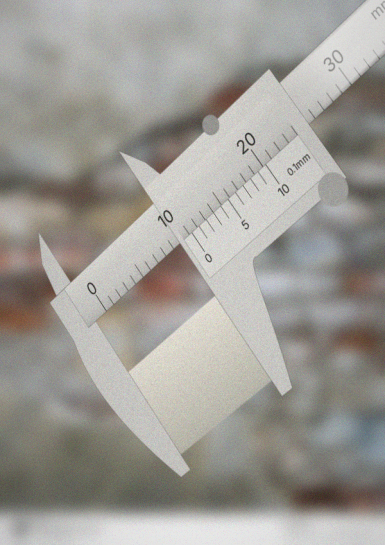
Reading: 11.3,mm
